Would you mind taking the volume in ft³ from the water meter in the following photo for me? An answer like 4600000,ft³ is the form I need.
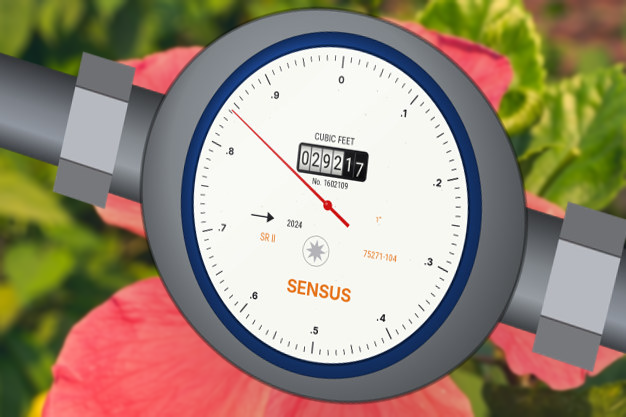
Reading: 29216.84,ft³
